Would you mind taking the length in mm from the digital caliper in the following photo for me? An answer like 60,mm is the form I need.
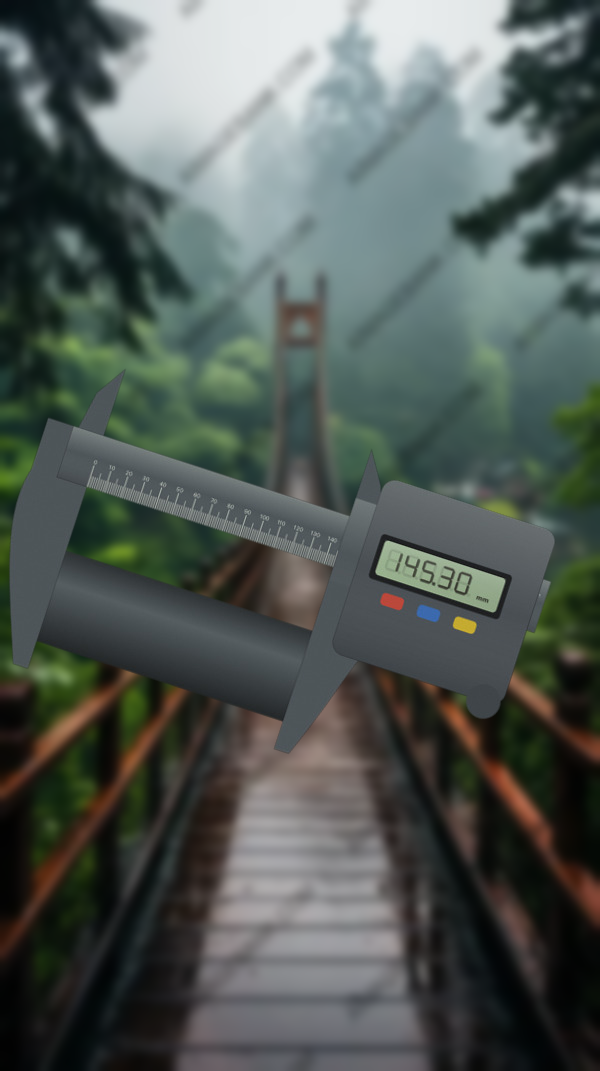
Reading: 145.30,mm
